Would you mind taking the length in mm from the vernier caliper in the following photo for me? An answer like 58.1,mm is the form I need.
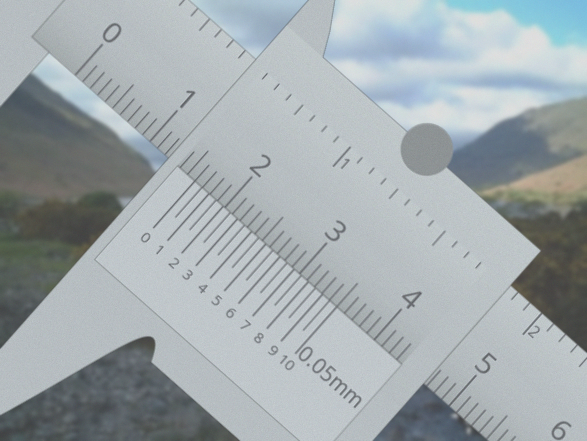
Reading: 16.0,mm
